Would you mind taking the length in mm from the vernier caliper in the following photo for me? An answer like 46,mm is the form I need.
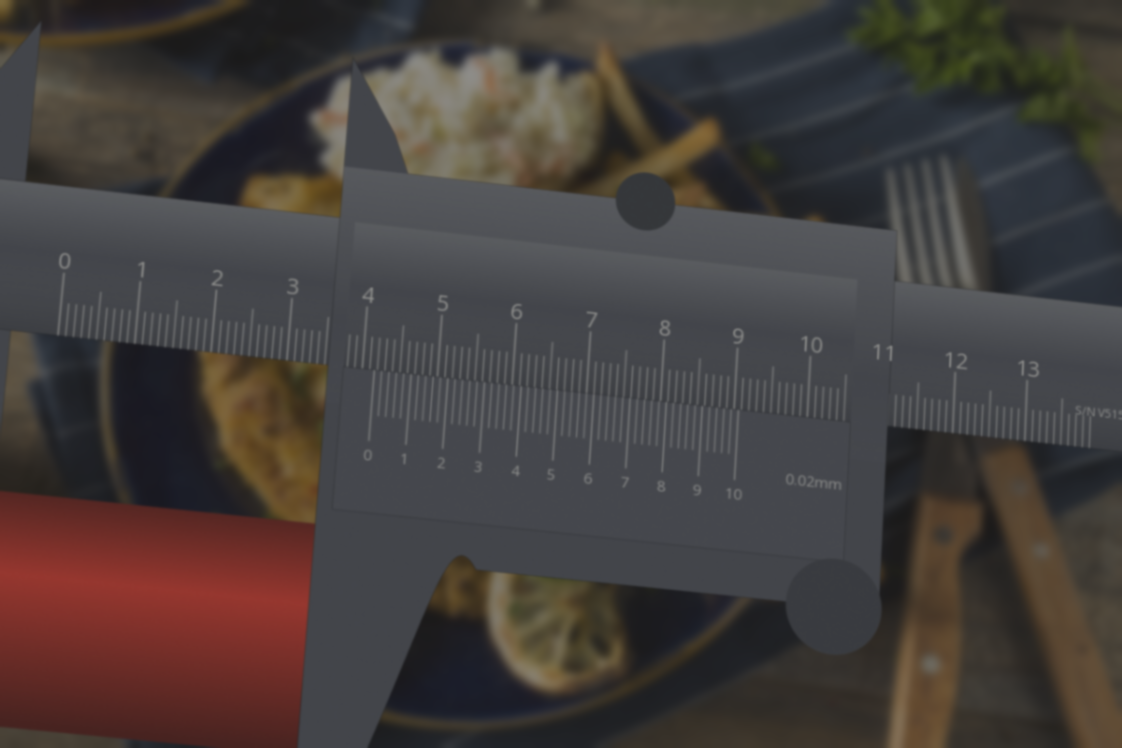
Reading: 41.6,mm
